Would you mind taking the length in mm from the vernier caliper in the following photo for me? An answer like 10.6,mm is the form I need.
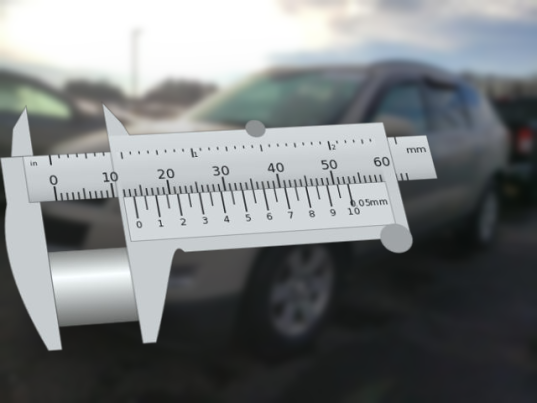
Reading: 13.6,mm
